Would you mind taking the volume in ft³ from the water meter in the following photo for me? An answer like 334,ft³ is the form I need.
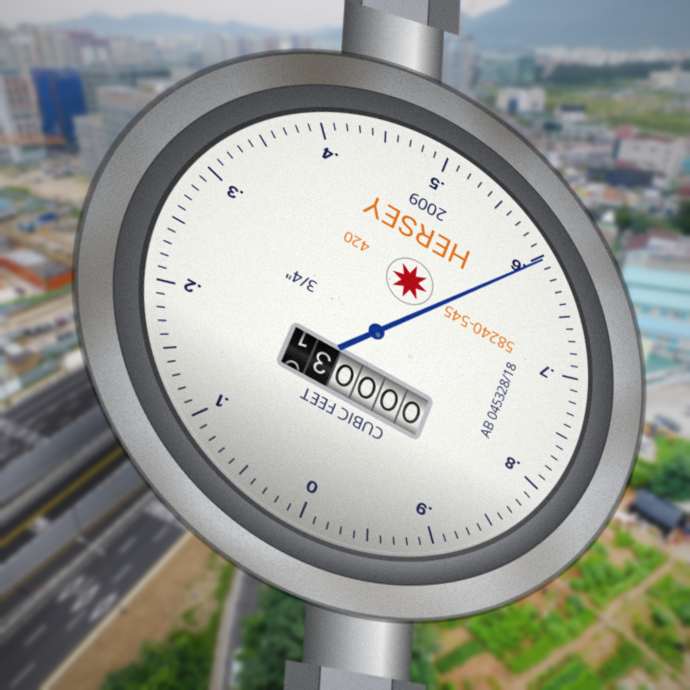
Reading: 30.60,ft³
